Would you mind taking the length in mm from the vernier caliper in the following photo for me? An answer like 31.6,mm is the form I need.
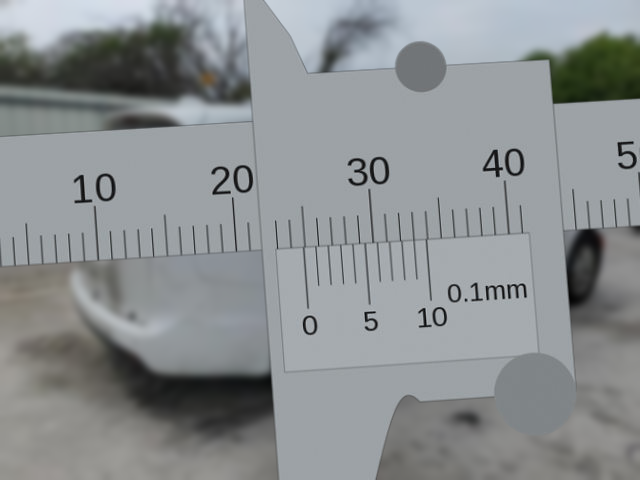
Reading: 24.9,mm
